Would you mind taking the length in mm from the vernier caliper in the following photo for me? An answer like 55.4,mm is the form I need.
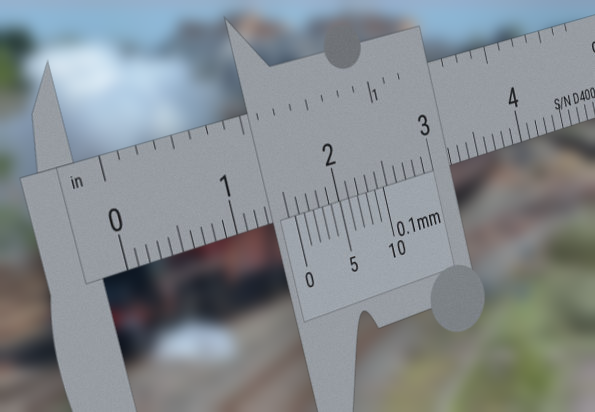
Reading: 15.6,mm
